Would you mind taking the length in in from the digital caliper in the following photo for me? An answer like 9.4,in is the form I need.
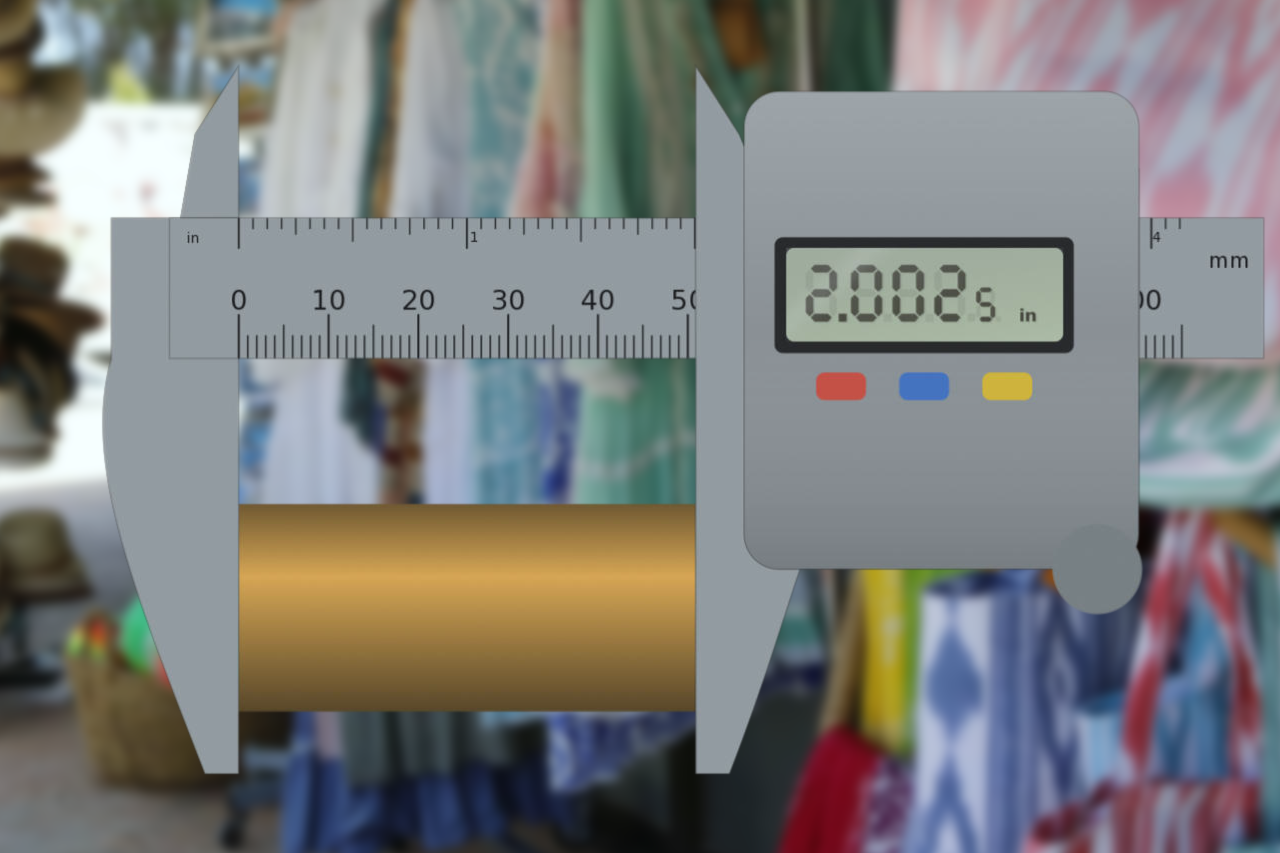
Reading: 2.0025,in
